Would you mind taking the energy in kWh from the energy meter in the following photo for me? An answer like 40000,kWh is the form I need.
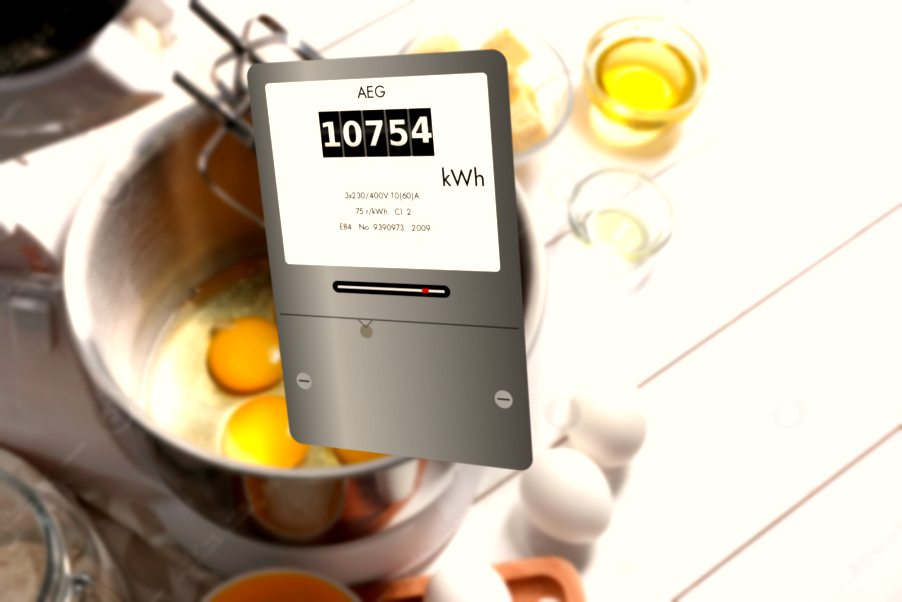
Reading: 10754,kWh
